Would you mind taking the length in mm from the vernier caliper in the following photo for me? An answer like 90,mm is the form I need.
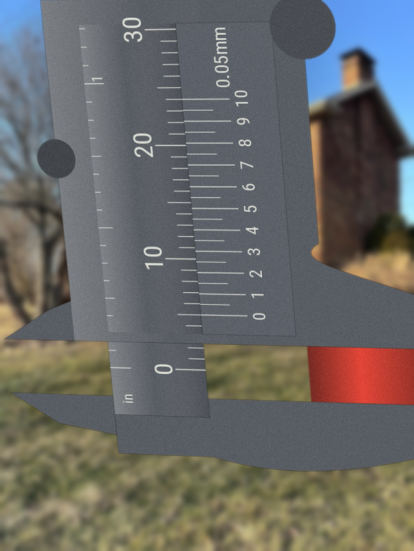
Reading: 5.0,mm
